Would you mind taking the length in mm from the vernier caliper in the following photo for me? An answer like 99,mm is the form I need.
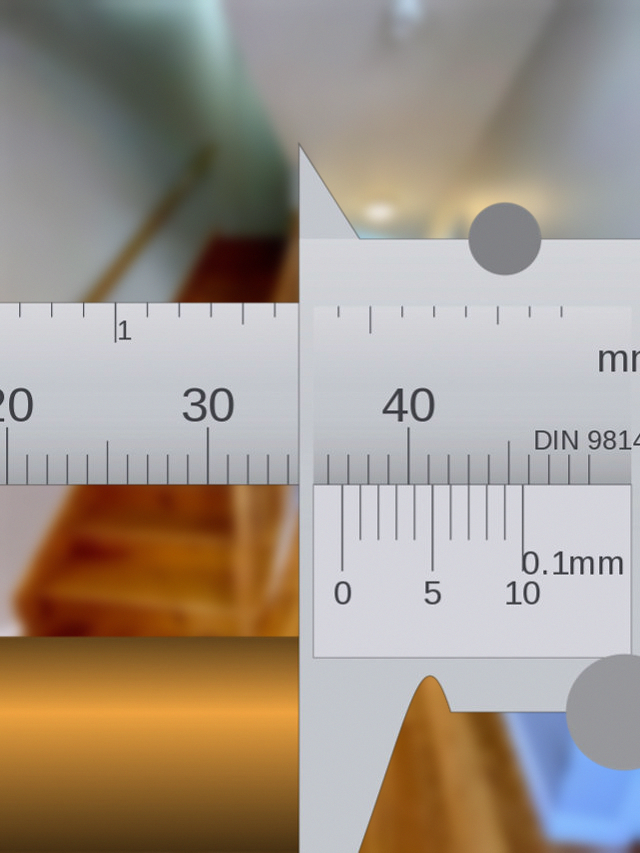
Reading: 36.7,mm
